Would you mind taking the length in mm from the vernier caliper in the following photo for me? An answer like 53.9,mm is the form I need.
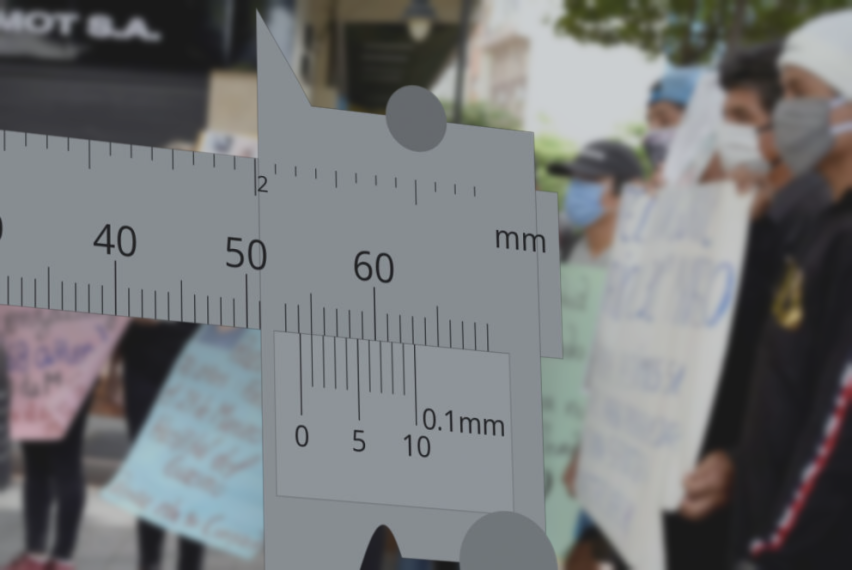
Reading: 54.1,mm
